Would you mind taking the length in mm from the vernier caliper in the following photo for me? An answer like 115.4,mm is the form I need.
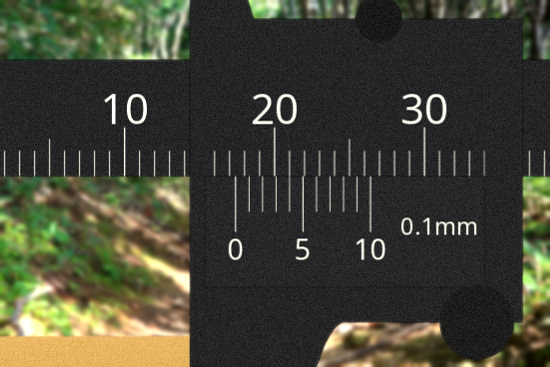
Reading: 17.4,mm
